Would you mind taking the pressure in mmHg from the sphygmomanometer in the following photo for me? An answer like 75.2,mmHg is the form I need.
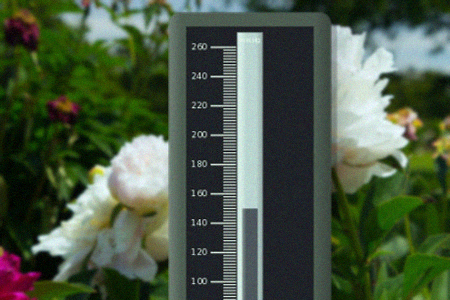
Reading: 150,mmHg
